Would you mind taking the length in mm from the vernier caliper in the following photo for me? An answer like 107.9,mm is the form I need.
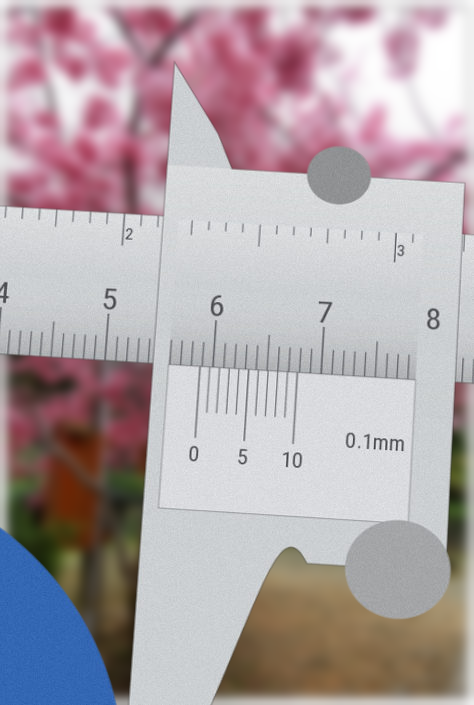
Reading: 58.8,mm
